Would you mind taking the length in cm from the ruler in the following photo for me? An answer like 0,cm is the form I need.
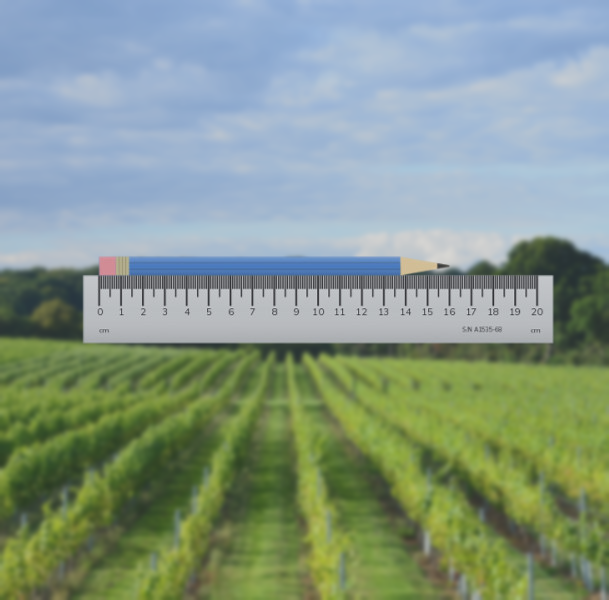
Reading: 16,cm
